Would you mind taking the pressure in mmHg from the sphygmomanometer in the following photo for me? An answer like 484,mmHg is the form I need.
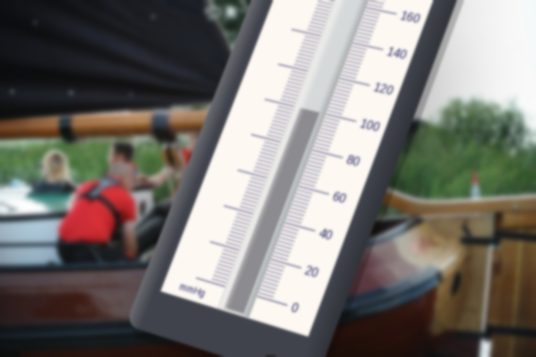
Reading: 100,mmHg
